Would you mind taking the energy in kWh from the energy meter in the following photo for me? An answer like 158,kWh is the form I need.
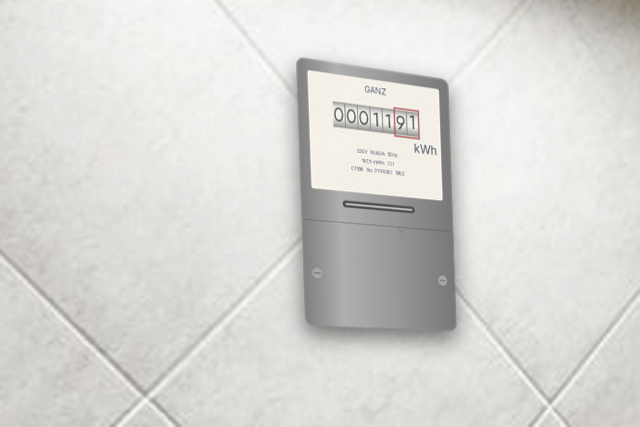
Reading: 11.91,kWh
